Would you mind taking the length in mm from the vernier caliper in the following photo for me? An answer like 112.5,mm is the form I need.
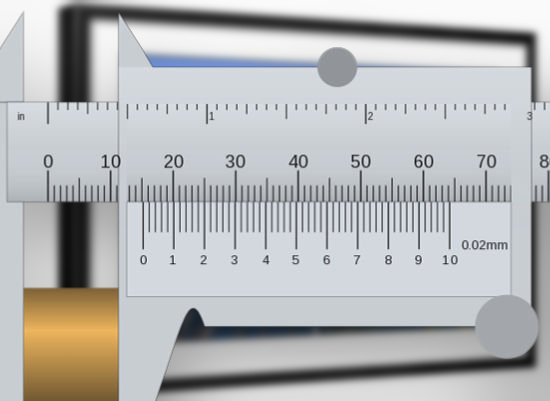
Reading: 15.2,mm
